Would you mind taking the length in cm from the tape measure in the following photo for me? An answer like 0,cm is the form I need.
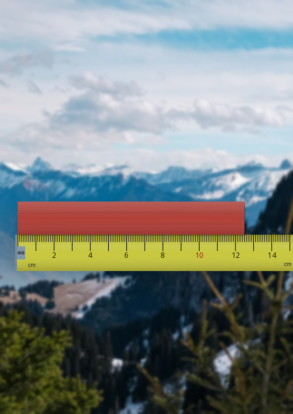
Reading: 12.5,cm
